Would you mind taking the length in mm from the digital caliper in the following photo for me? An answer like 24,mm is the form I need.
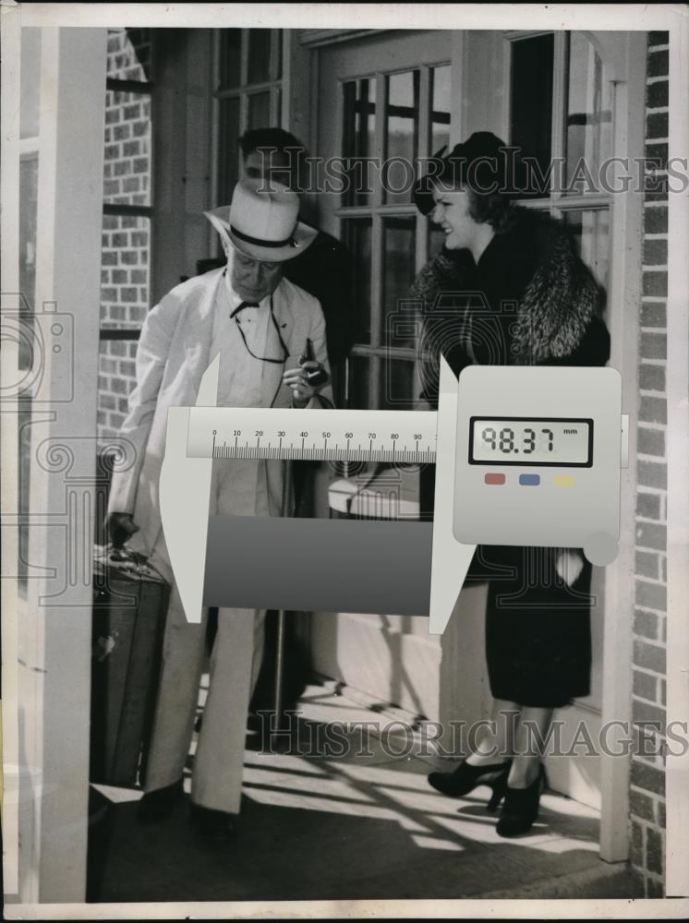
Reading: 98.37,mm
